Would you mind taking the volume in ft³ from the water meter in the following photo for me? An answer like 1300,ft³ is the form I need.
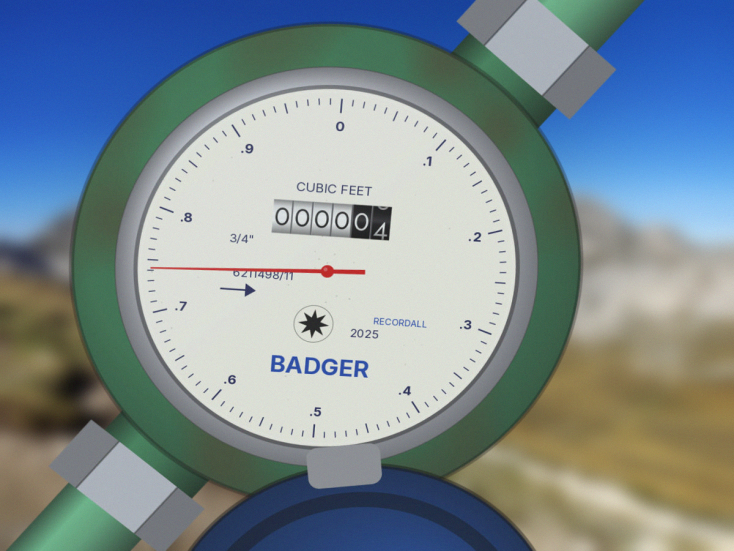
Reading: 3.74,ft³
